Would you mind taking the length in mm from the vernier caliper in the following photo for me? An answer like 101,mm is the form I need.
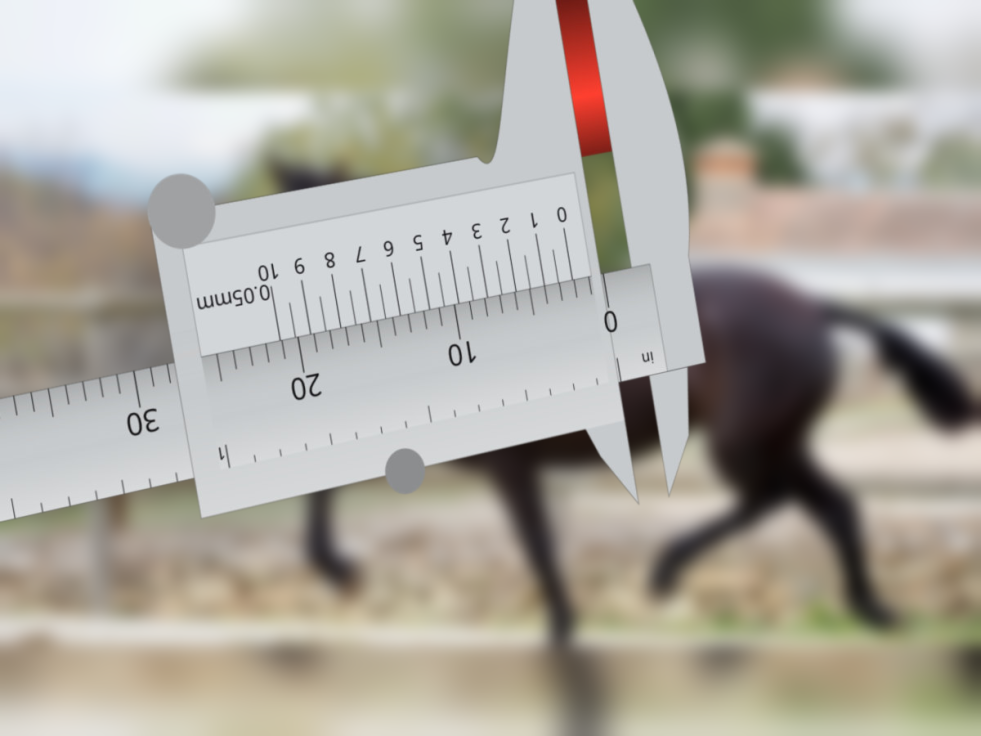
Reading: 2.1,mm
